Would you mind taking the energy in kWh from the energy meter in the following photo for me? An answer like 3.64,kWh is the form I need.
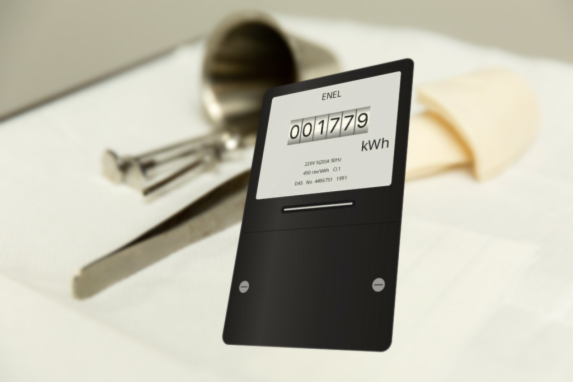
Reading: 1779,kWh
